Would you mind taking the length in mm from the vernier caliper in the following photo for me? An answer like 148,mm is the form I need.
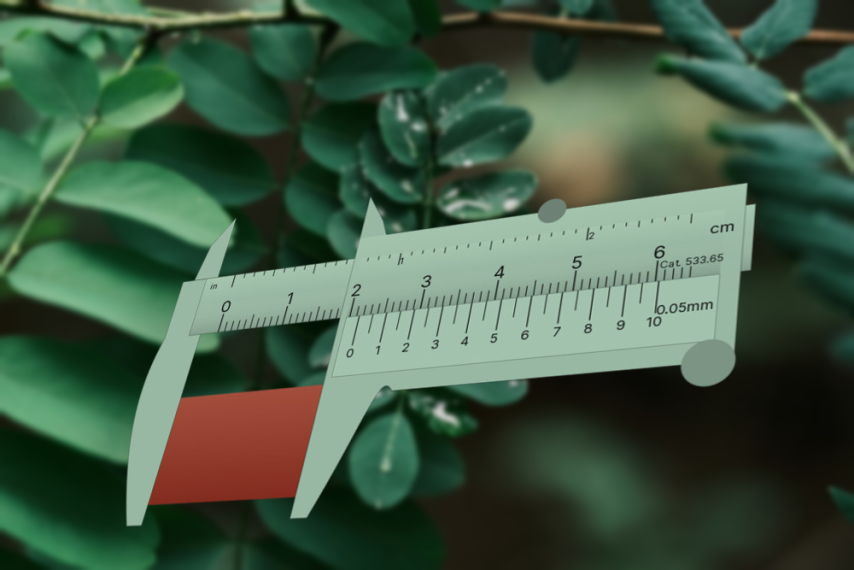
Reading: 21.4,mm
